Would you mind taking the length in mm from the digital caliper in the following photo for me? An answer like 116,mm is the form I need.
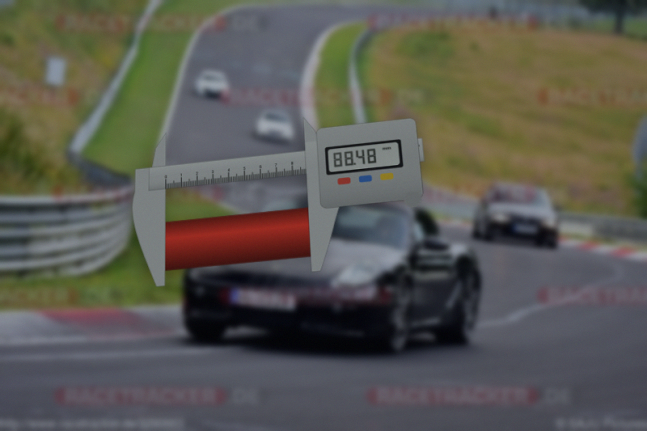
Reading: 88.48,mm
